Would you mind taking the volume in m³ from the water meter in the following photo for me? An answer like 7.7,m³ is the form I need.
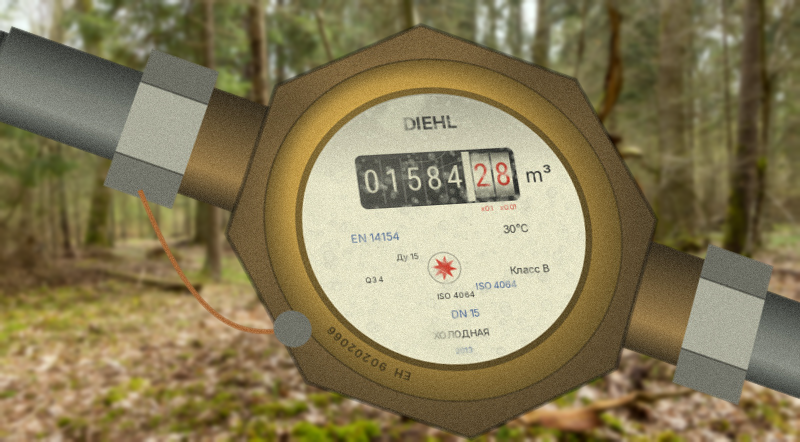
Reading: 1584.28,m³
